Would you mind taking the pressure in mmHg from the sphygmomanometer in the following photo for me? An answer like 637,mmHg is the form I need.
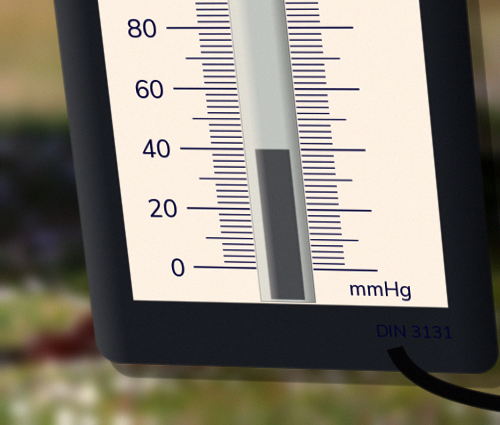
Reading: 40,mmHg
